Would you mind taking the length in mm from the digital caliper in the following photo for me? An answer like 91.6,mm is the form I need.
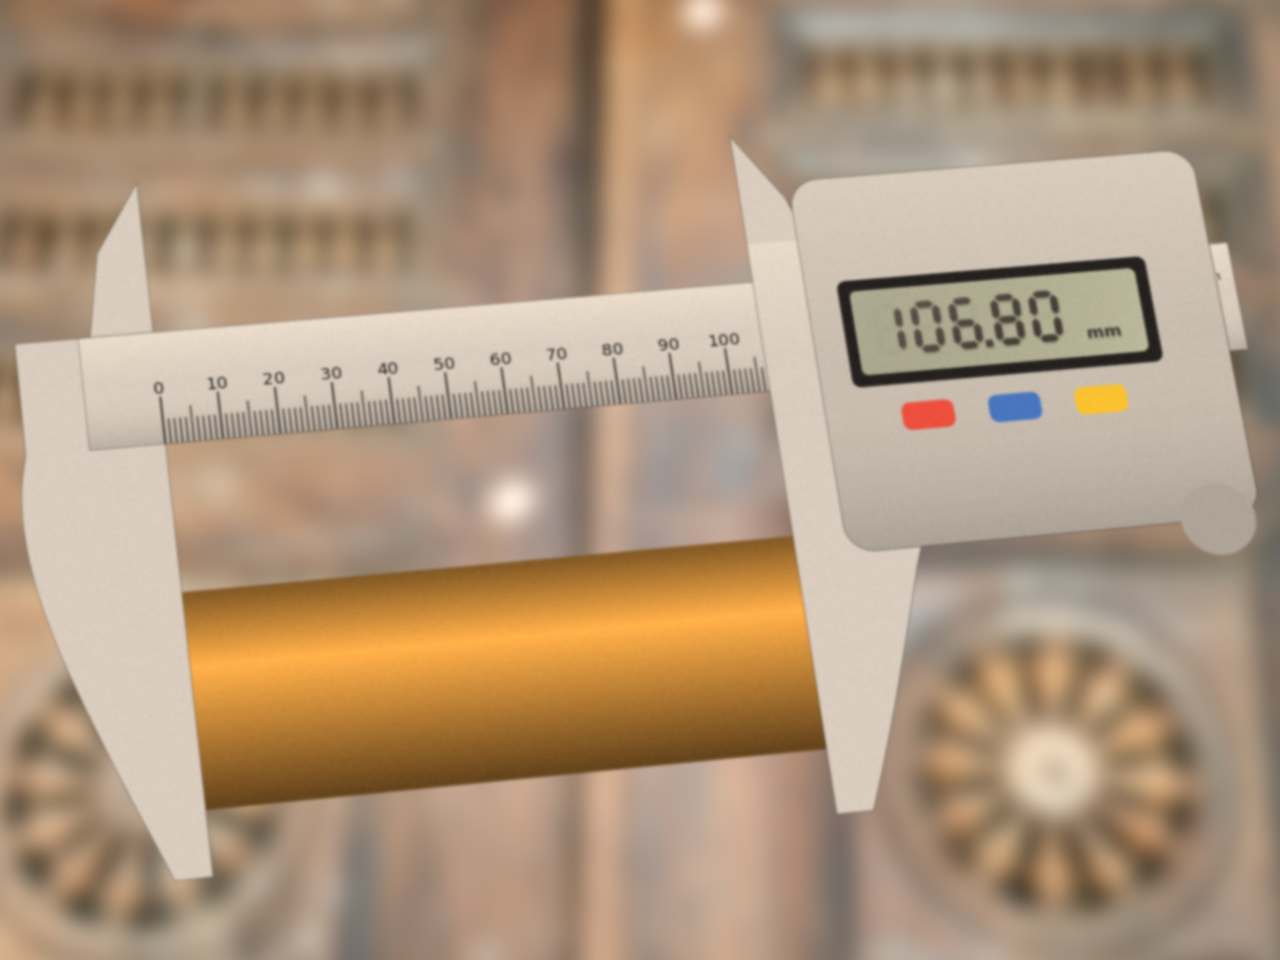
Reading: 106.80,mm
